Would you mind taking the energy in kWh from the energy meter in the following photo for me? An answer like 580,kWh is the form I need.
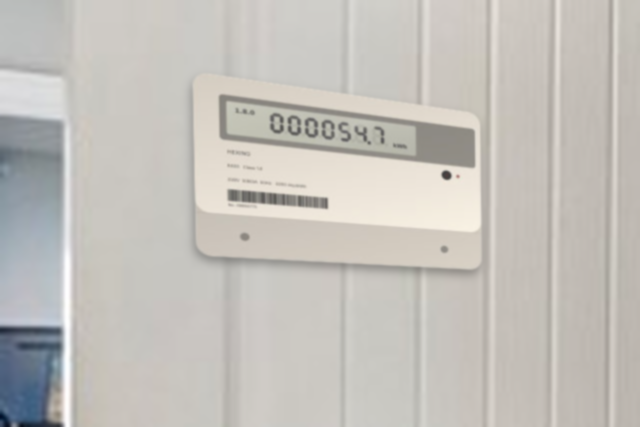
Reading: 54.7,kWh
